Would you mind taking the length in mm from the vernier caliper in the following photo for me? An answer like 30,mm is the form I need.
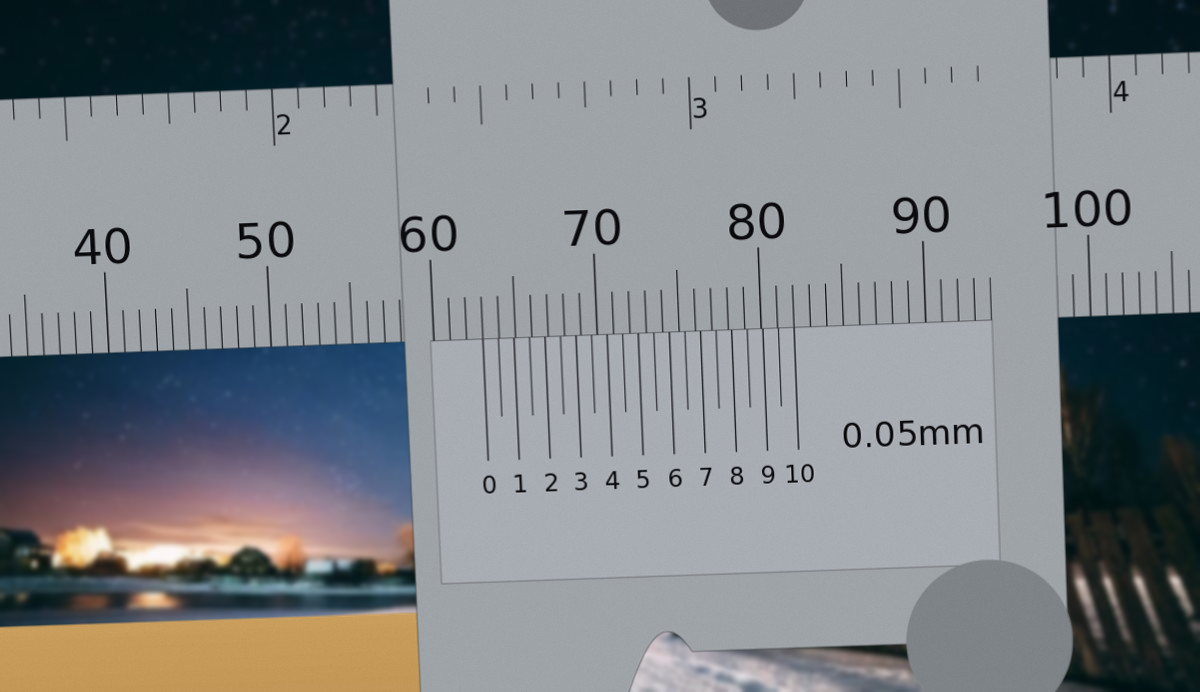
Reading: 63.0,mm
